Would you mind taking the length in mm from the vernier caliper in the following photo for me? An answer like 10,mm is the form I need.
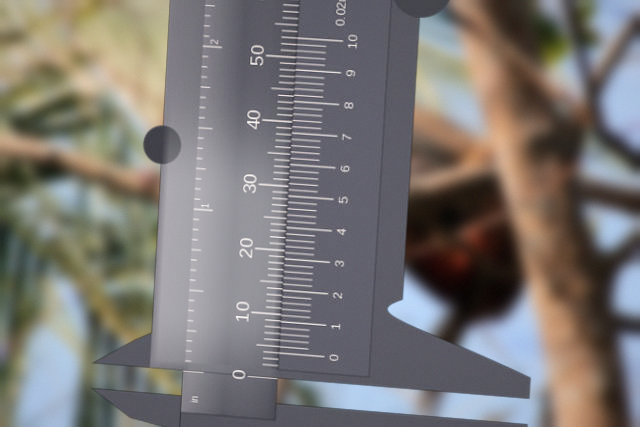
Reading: 4.0,mm
